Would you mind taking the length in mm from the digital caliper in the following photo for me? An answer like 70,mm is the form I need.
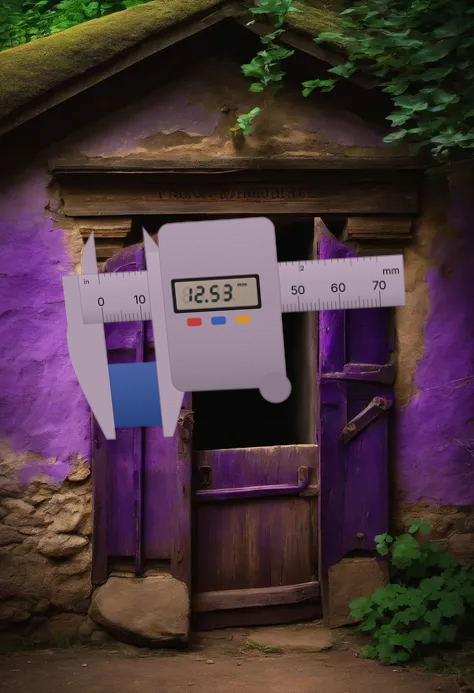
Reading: 12.53,mm
